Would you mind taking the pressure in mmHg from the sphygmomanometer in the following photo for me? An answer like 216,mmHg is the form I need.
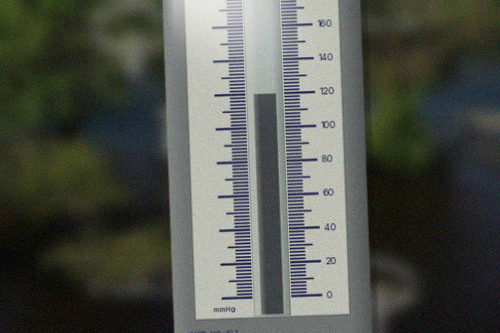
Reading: 120,mmHg
